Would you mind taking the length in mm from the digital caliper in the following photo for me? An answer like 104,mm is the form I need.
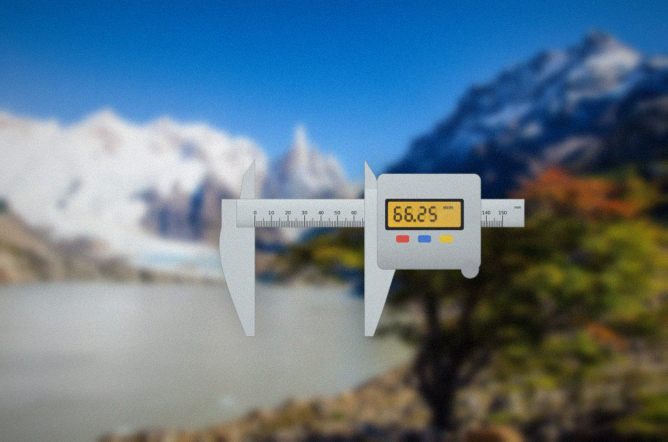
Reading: 66.25,mm
